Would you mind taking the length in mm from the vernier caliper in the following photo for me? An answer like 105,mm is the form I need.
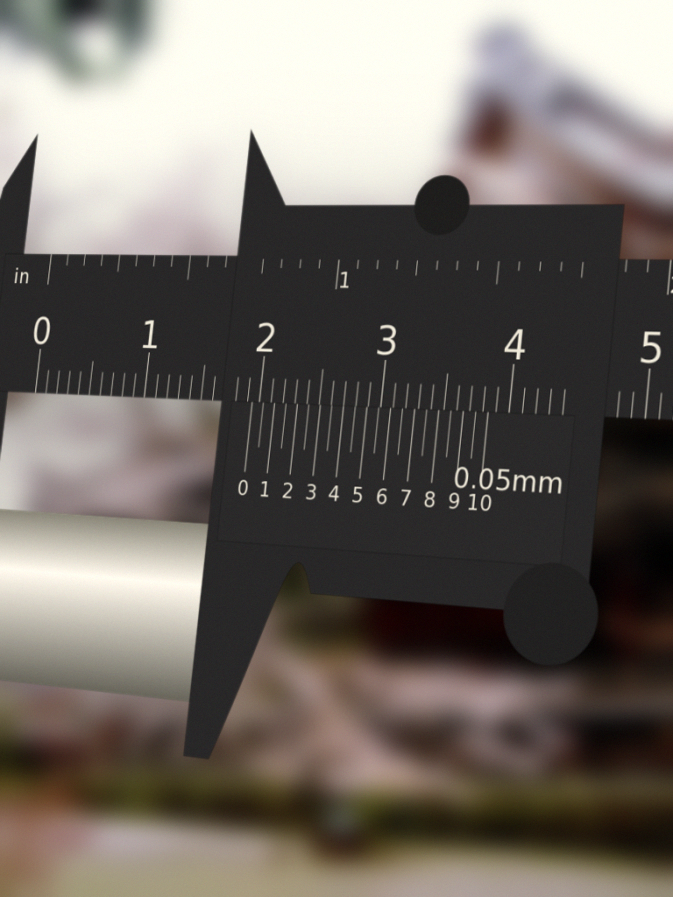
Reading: 19.4,mm
